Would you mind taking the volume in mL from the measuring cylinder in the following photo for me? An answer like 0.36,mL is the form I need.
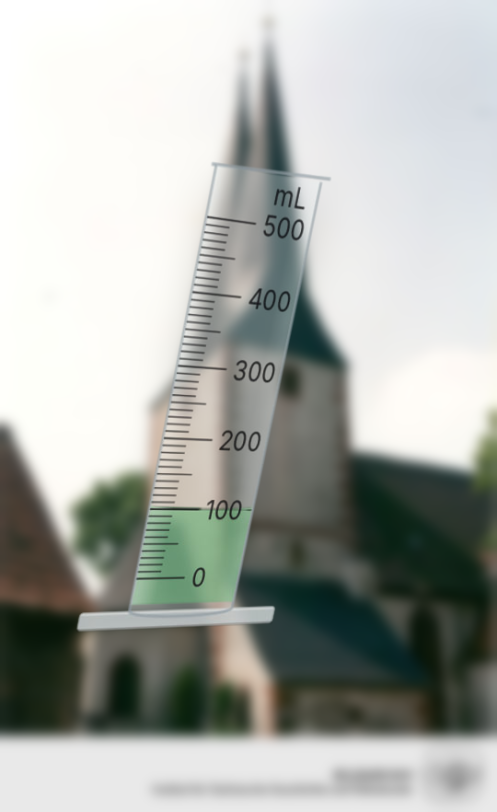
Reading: 100,mL
